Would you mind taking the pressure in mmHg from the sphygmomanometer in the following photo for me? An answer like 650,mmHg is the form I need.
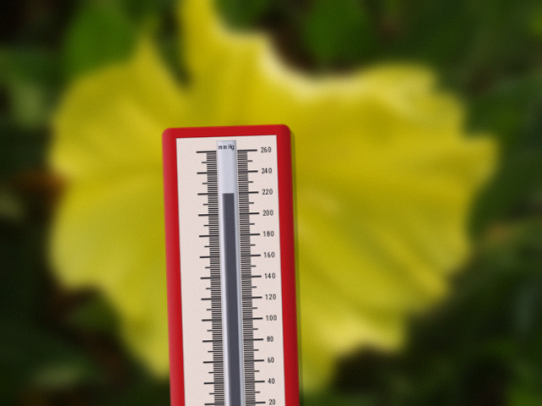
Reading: 220,mmHg
